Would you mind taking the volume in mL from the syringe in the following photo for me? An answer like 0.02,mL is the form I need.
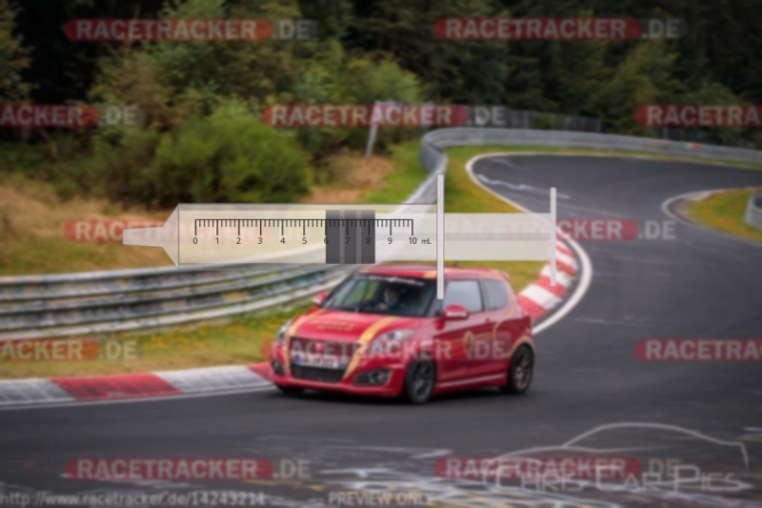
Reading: 6,mL
